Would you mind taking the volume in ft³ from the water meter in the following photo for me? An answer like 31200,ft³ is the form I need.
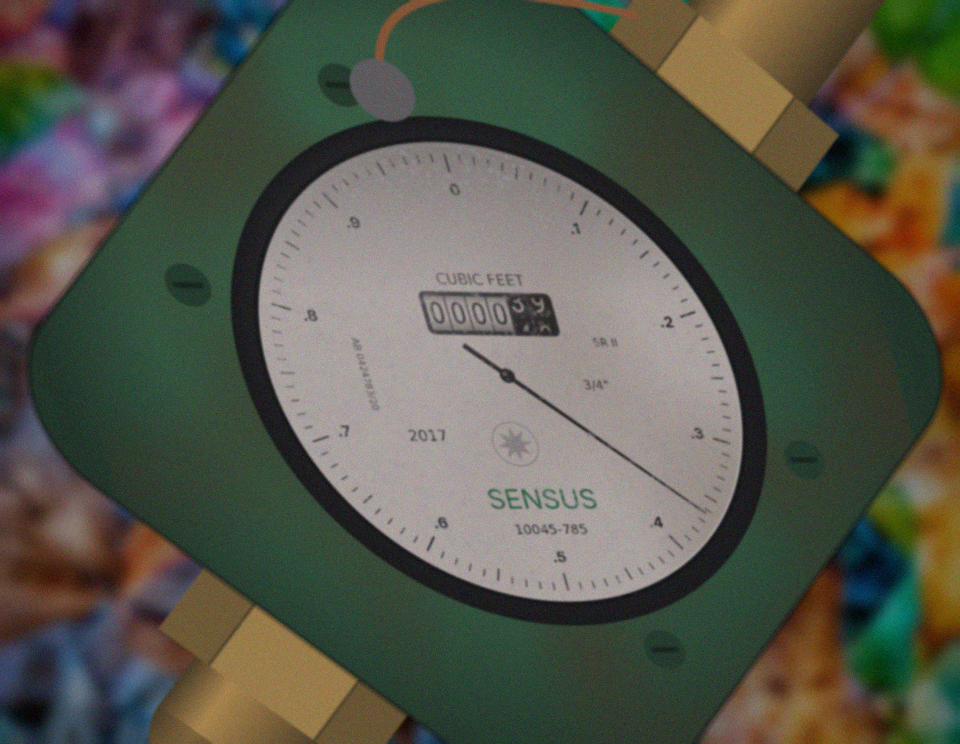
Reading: 39.36,ft³
